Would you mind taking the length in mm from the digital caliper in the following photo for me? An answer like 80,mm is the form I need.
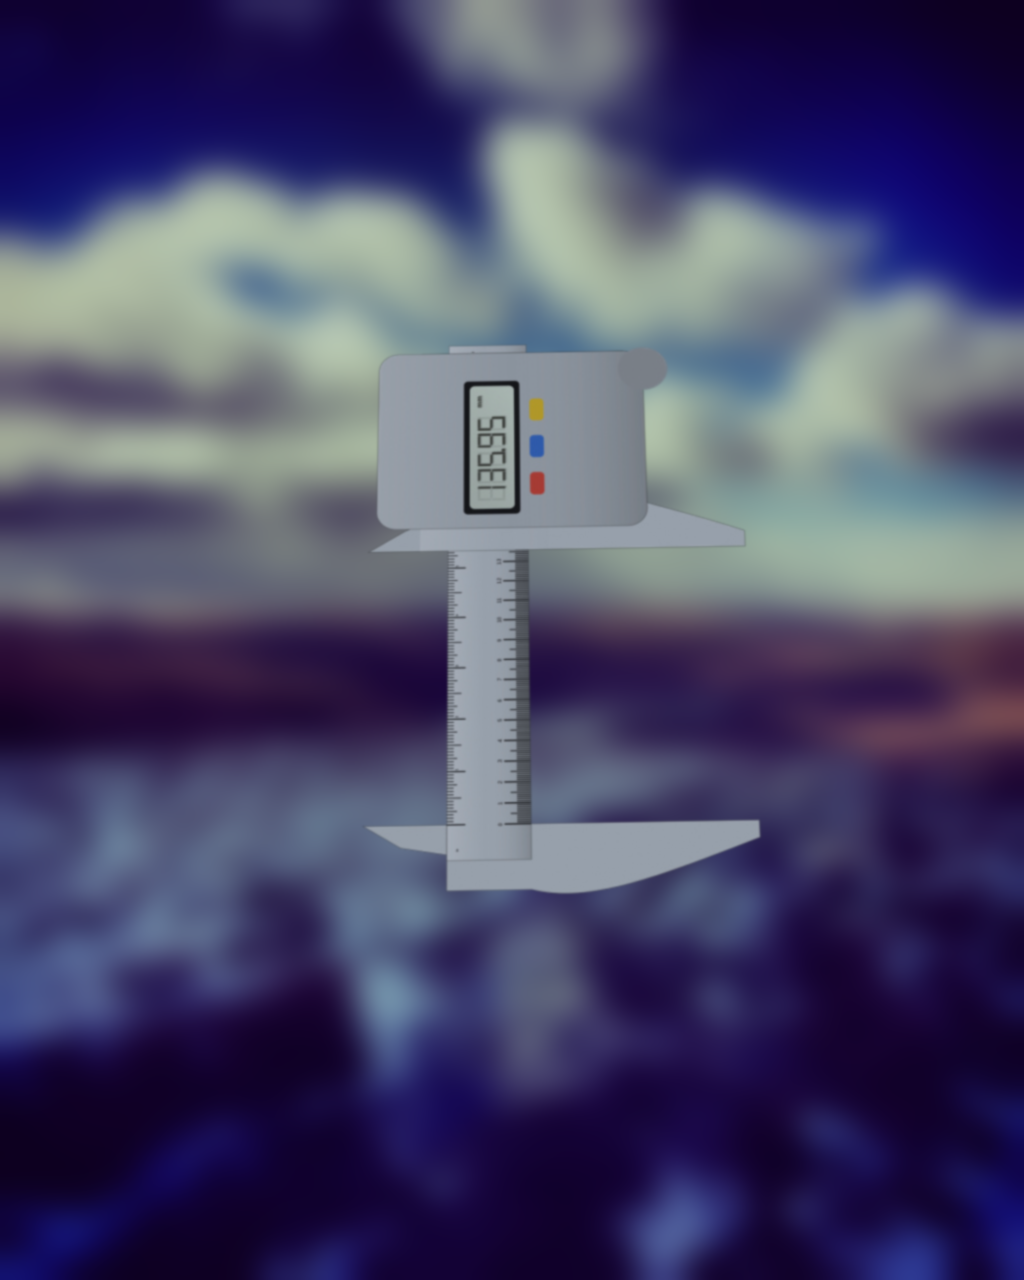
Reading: 135.95,mm
